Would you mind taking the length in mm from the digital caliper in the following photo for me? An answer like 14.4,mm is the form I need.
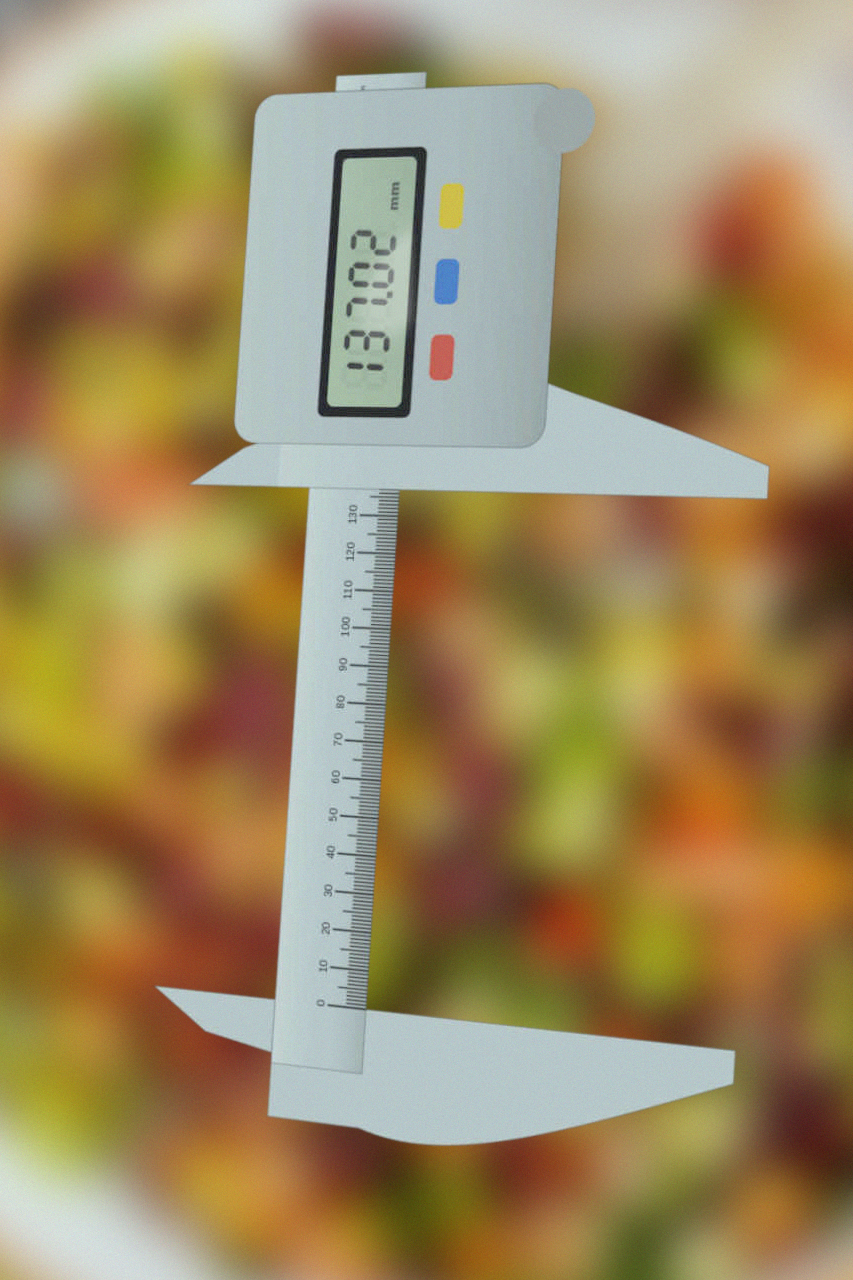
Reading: 137.02,mm
